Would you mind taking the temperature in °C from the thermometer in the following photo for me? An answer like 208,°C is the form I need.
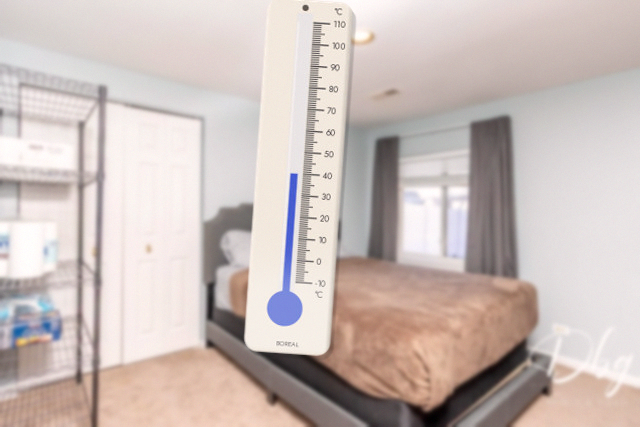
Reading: 40,°C
